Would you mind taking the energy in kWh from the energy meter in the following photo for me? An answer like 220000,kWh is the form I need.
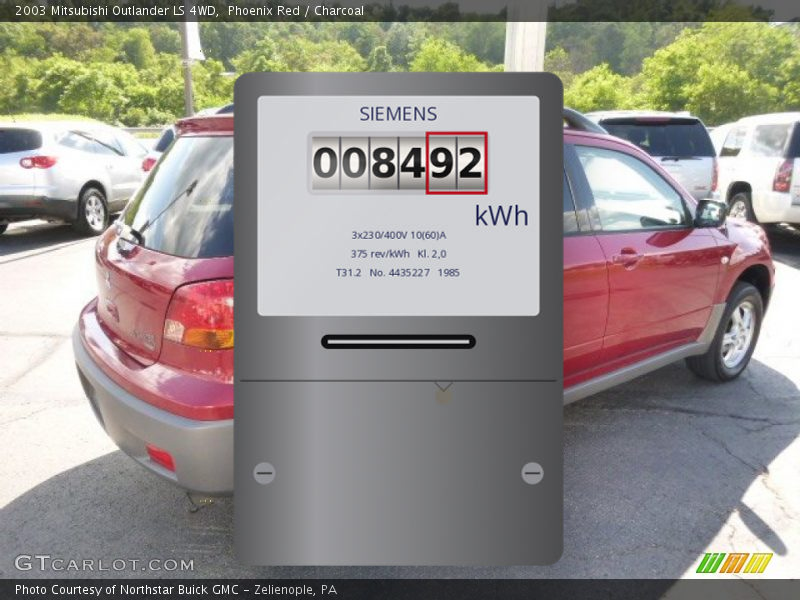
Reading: 84.92,kWh
